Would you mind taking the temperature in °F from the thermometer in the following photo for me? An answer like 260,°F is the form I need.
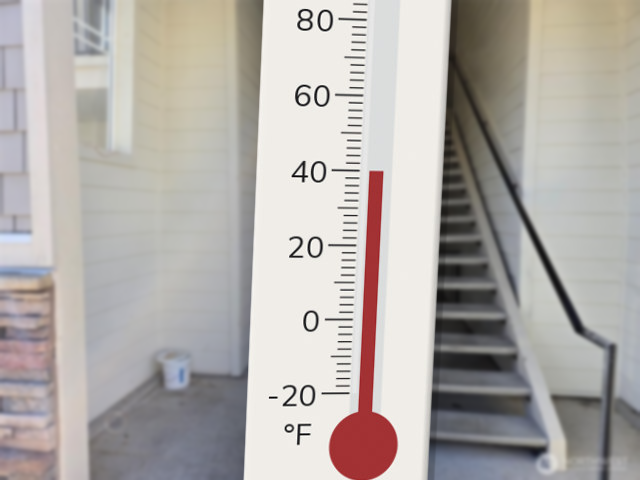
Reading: 40,°F
